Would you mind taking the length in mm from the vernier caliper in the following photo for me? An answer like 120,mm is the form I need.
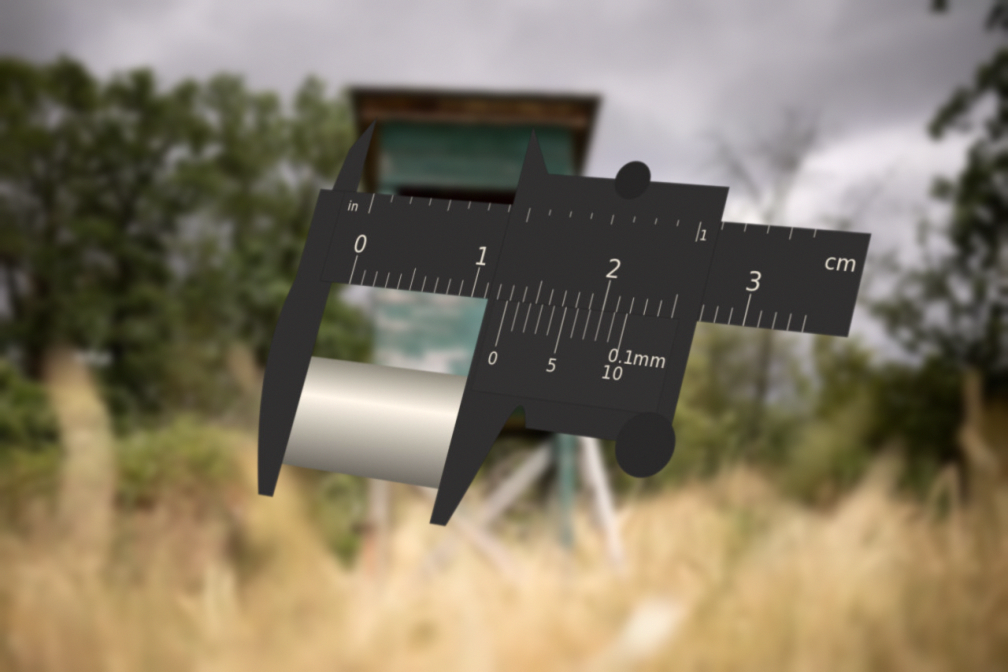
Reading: 12.8,mm
